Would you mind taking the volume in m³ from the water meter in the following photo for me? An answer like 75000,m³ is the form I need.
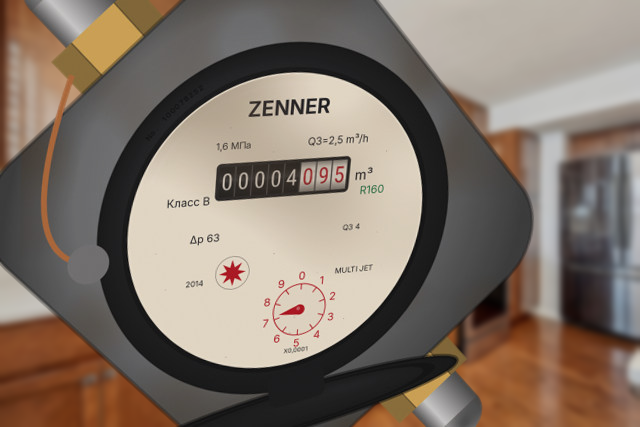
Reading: 4.0957,m³
